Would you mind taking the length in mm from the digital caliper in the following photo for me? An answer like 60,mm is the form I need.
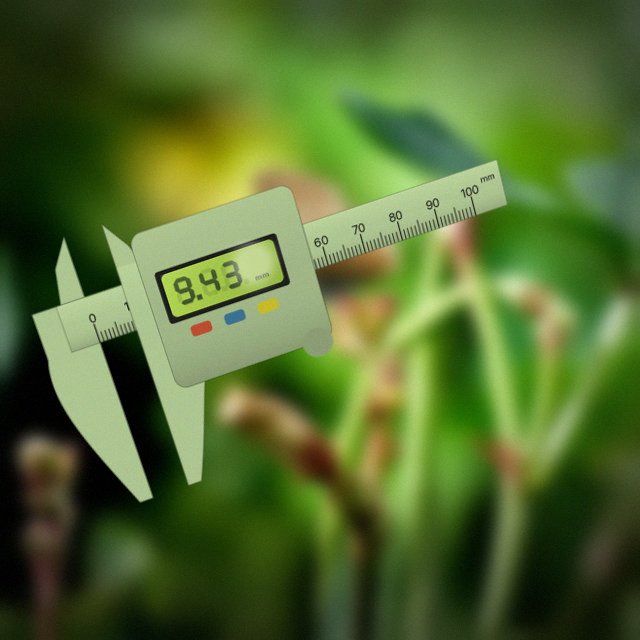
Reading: 9.43,mm
